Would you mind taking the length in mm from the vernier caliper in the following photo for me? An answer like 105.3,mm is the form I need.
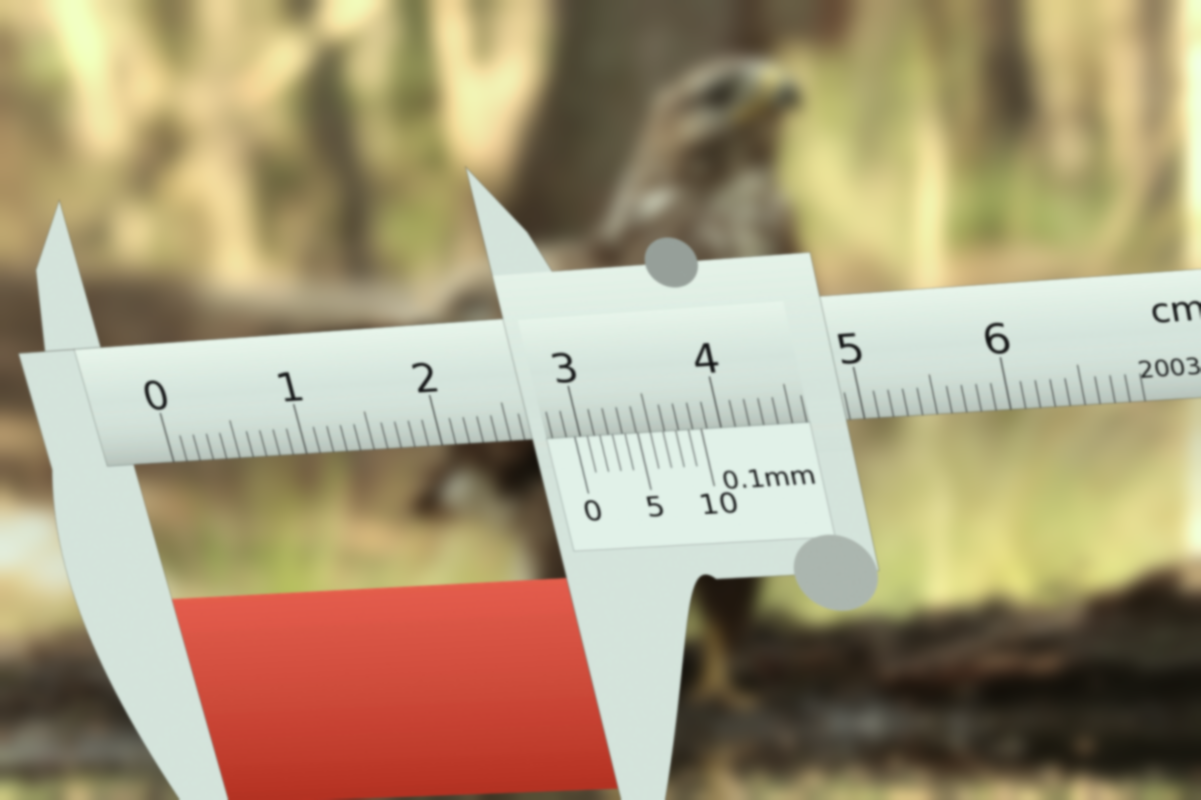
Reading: 29.6,mm
